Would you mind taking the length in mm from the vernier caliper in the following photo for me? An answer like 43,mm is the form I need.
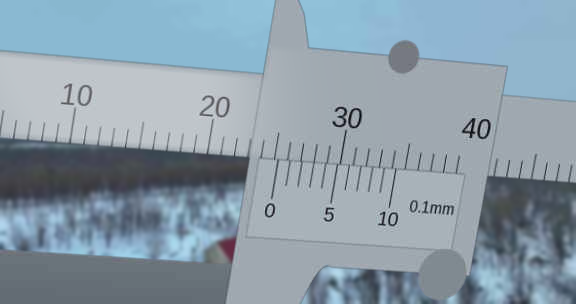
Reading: 25.3,mm
